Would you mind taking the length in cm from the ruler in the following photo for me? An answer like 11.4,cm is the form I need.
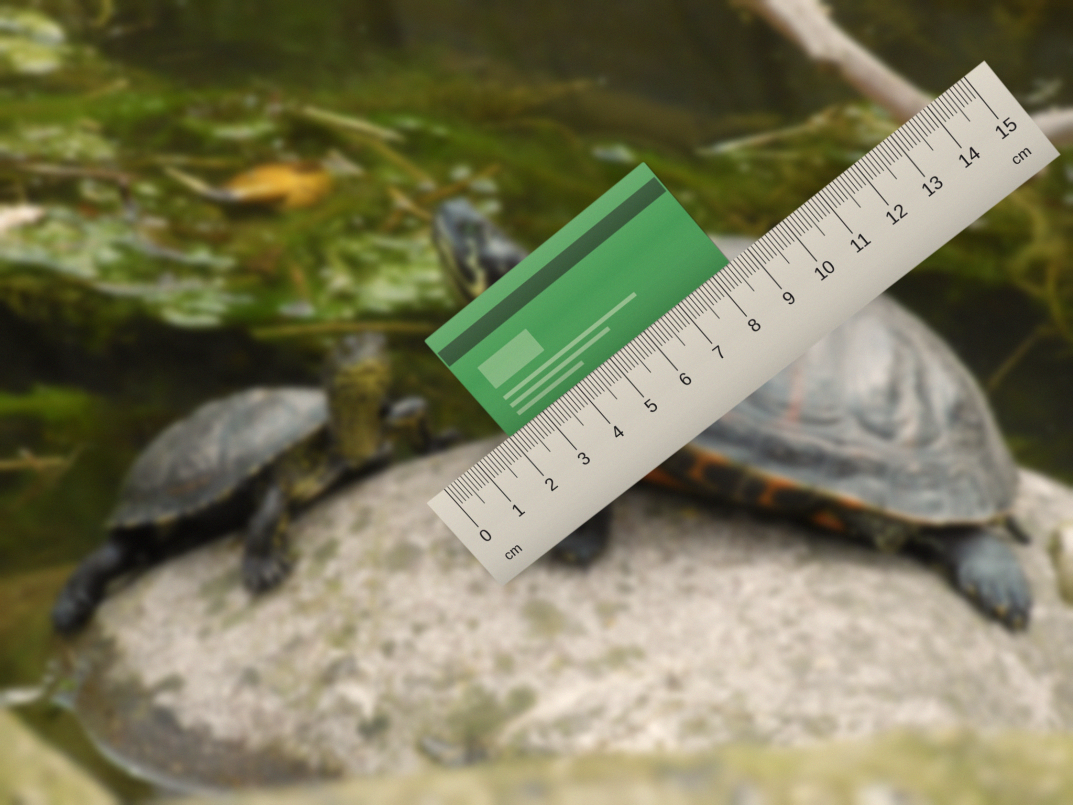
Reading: 6.5,cm
